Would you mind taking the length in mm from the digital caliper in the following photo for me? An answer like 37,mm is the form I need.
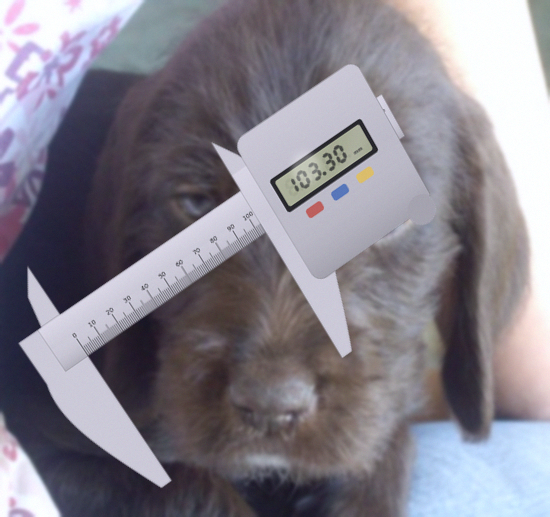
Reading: 103.30,mm
